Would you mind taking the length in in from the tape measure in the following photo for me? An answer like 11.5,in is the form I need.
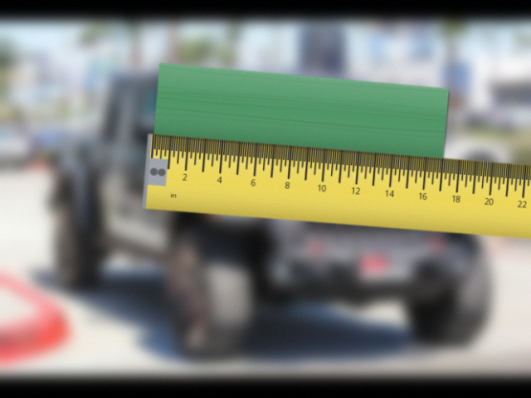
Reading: 17,in
